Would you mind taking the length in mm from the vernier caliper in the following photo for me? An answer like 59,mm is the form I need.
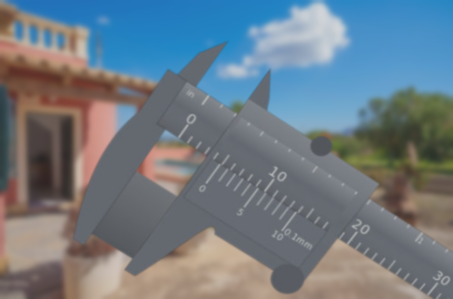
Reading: 4.8,mm
